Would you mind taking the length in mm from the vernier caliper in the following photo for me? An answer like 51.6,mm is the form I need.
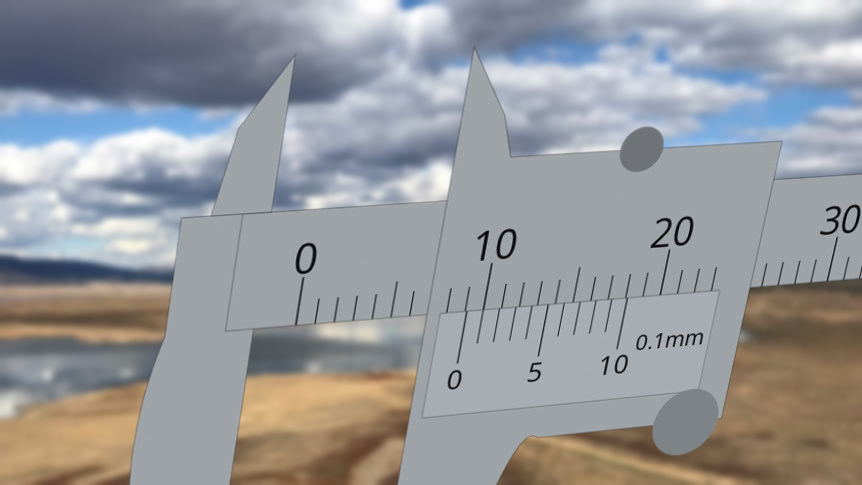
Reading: 9.1,mm
